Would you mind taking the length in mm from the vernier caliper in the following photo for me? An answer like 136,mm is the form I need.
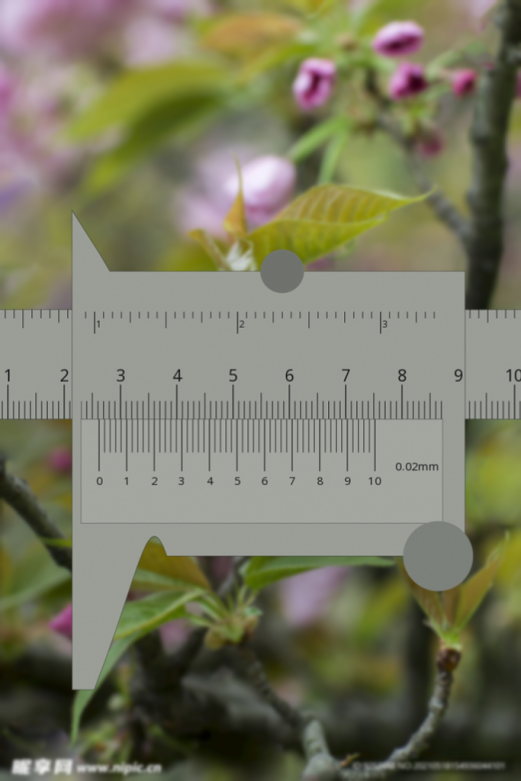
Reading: 26.2,mm
